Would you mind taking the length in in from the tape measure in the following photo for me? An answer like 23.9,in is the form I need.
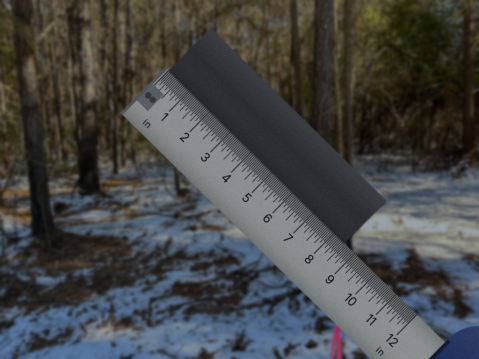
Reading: 8.5,in
